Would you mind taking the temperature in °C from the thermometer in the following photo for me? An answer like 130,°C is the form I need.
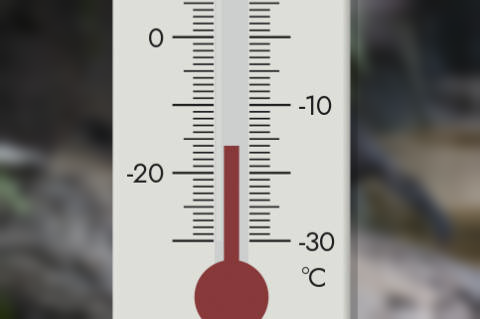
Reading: -16,°C
